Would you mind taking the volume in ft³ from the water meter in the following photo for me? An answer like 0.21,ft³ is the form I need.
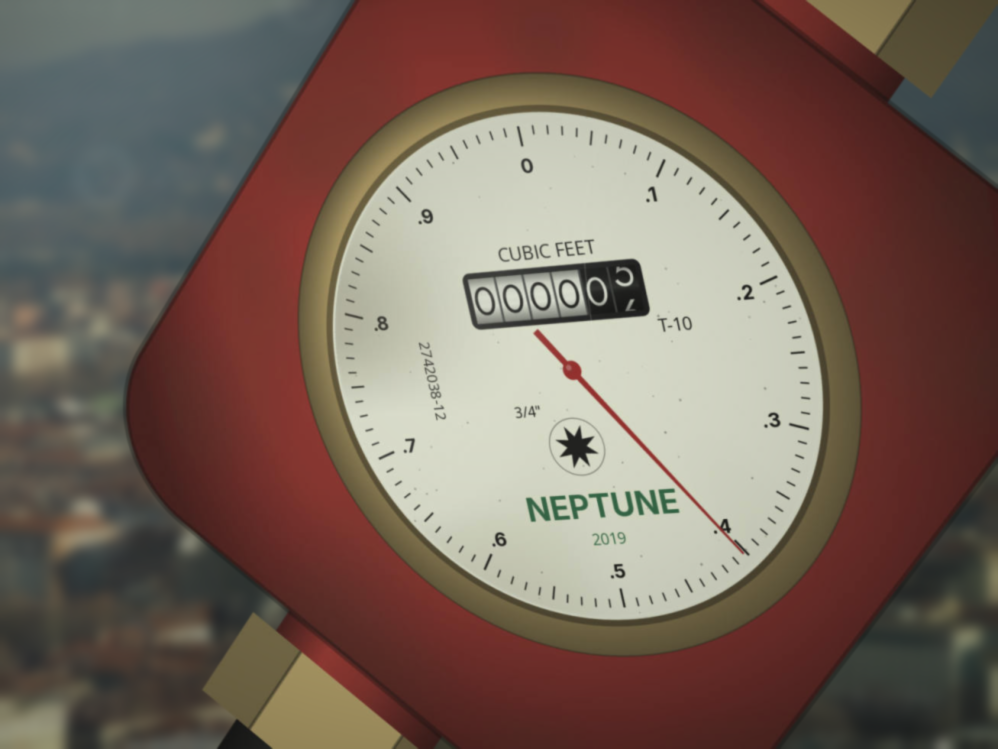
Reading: 5.40,ft³
